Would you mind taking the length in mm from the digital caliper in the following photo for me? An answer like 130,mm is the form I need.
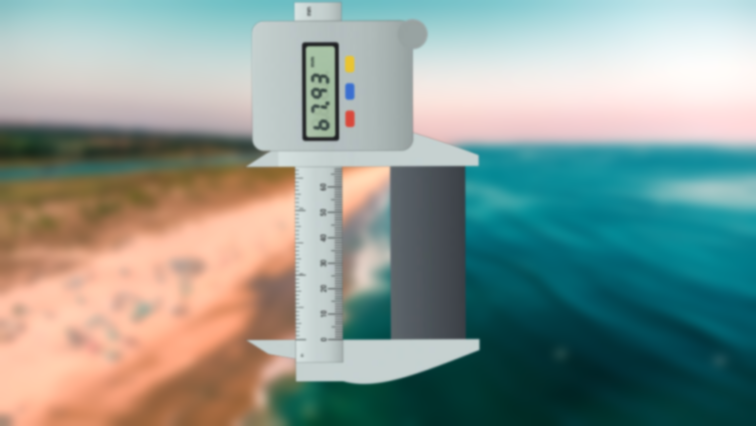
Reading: 67.93,mm
